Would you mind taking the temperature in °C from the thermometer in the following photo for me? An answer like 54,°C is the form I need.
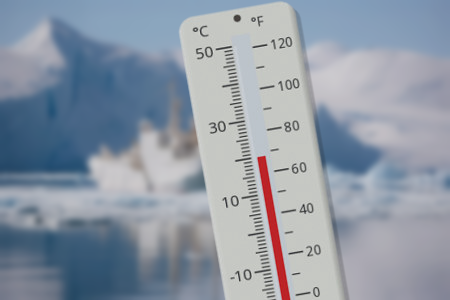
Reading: 20,°C
